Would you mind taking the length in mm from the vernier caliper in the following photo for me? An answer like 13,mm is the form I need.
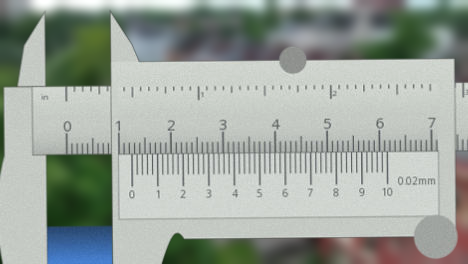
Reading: 12.5,mm
